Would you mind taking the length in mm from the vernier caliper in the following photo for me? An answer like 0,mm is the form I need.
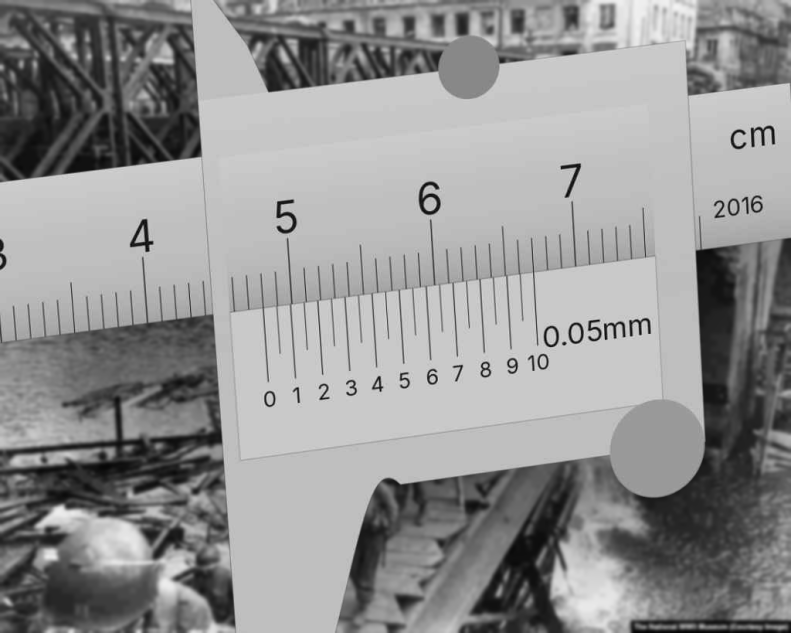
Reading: 48.0,mm
